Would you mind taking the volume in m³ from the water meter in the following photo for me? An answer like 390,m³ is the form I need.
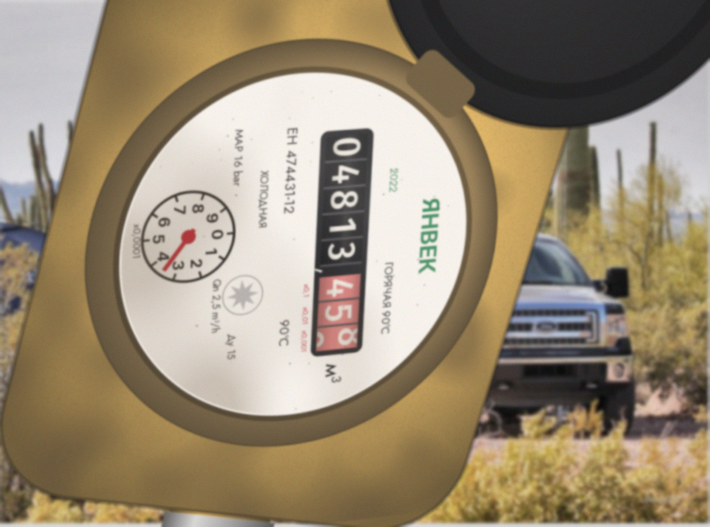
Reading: 4813.4583,m³
